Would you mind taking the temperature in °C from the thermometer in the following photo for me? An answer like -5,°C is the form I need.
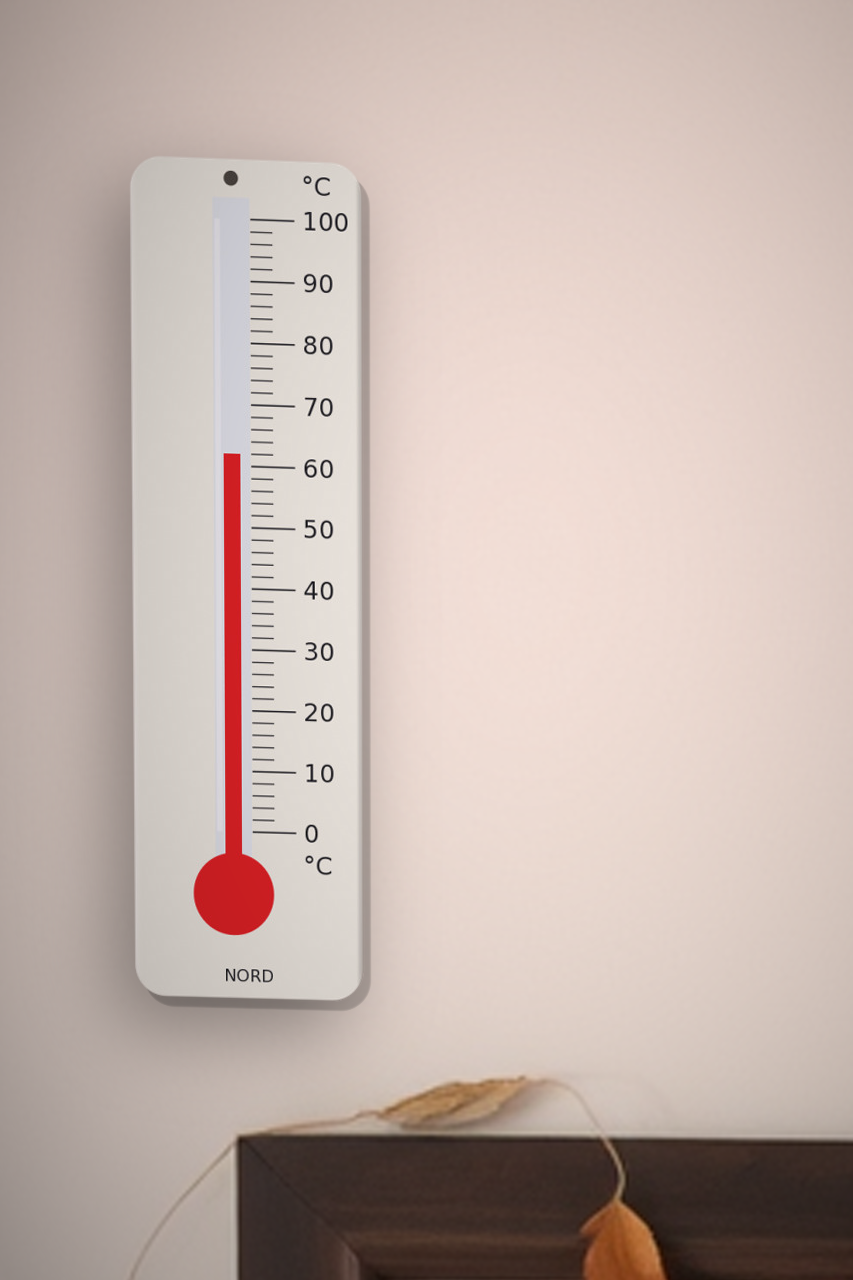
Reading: 62,°C
